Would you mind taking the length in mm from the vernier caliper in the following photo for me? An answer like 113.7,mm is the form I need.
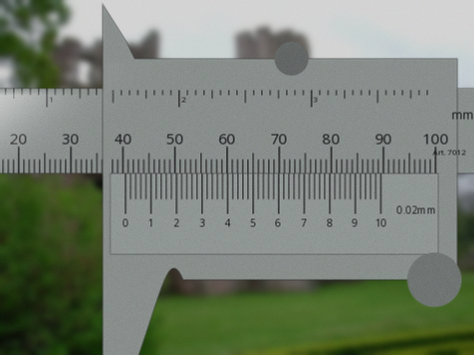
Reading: 40.5,mm
